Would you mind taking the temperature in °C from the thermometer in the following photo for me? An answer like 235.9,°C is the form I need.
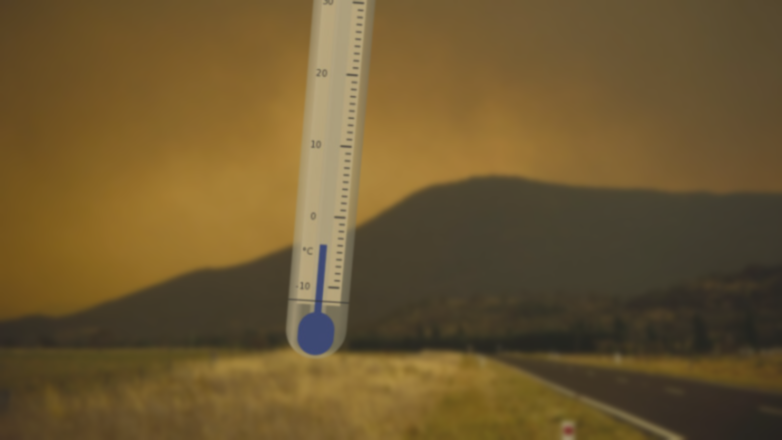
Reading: -4,°C
